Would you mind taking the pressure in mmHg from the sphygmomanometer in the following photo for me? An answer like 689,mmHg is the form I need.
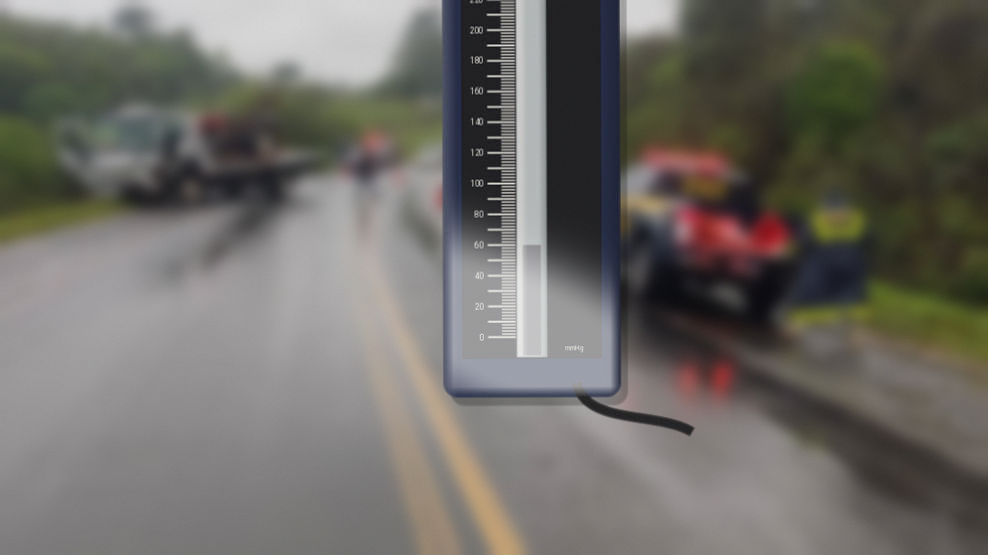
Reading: 60,mmHg
